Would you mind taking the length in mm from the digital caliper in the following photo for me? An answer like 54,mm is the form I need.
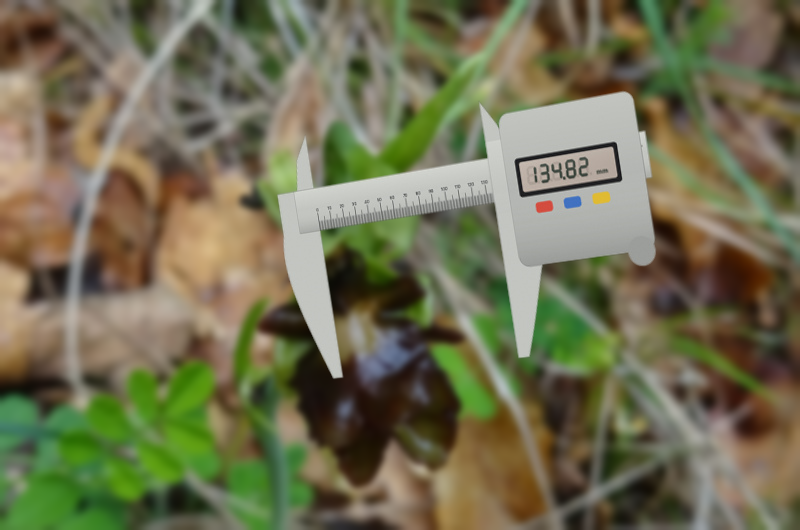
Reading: 134.82,mm
